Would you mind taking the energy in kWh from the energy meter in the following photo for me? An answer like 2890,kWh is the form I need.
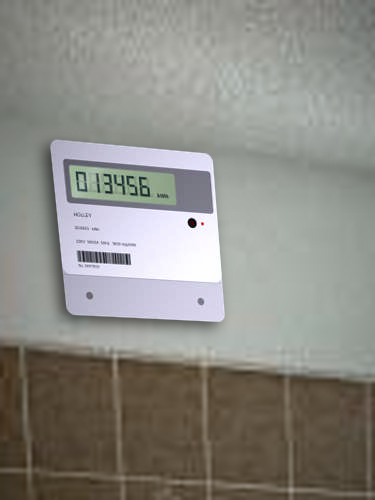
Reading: 13456,kWh
